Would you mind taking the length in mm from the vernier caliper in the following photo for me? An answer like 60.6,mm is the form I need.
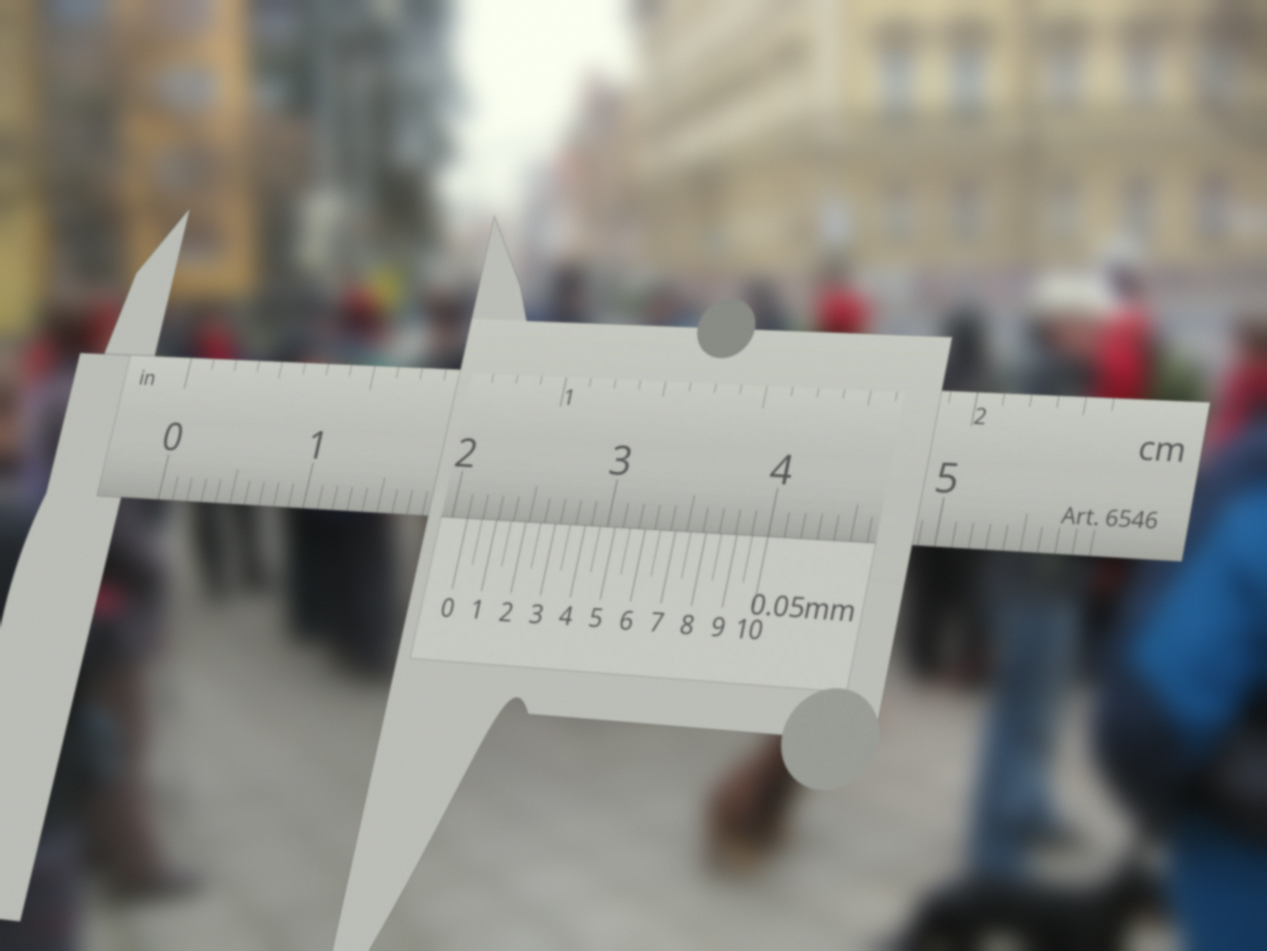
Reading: 21.0,mm
